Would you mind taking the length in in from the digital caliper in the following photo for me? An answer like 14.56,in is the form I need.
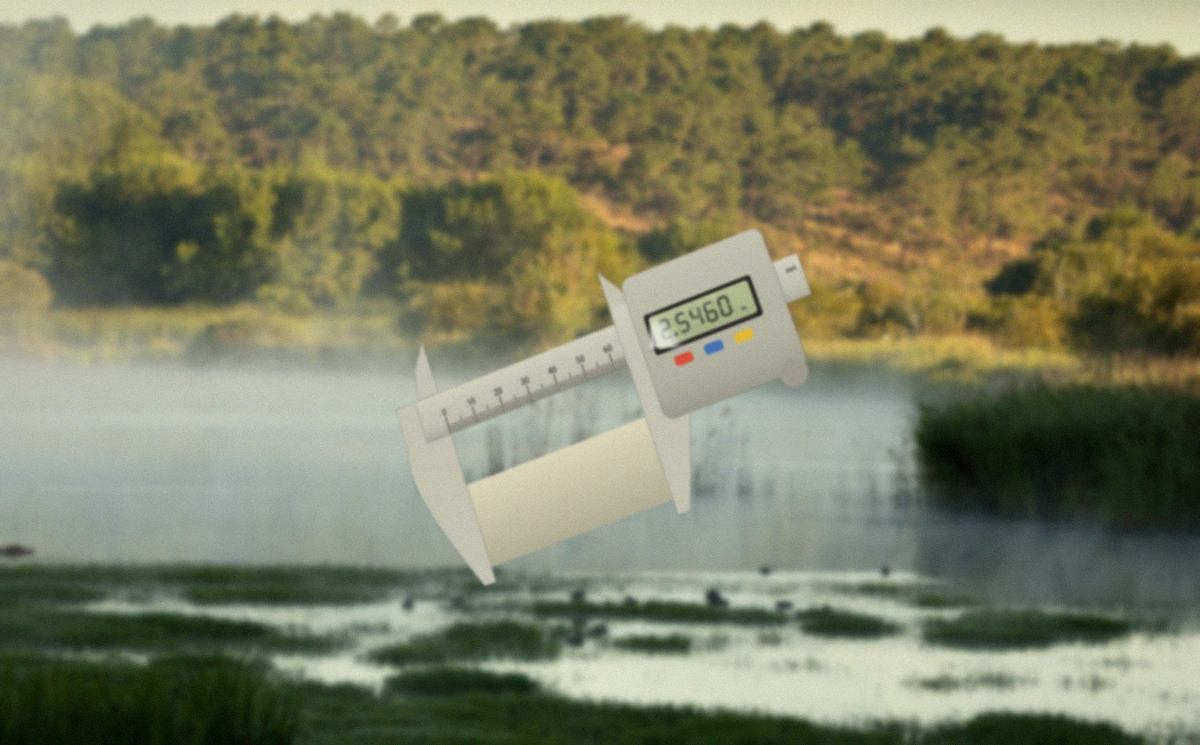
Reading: 2.5460,in
